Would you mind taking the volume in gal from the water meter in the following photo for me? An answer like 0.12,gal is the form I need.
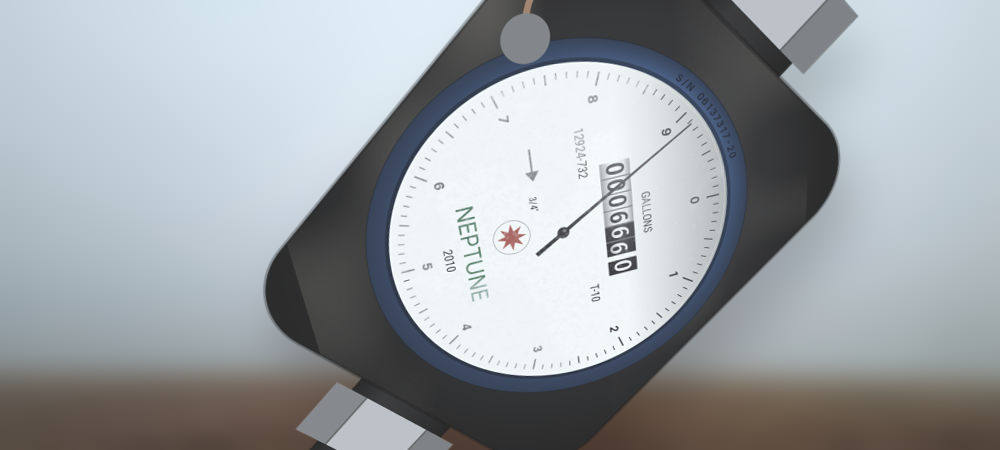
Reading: 6659.1,gal
